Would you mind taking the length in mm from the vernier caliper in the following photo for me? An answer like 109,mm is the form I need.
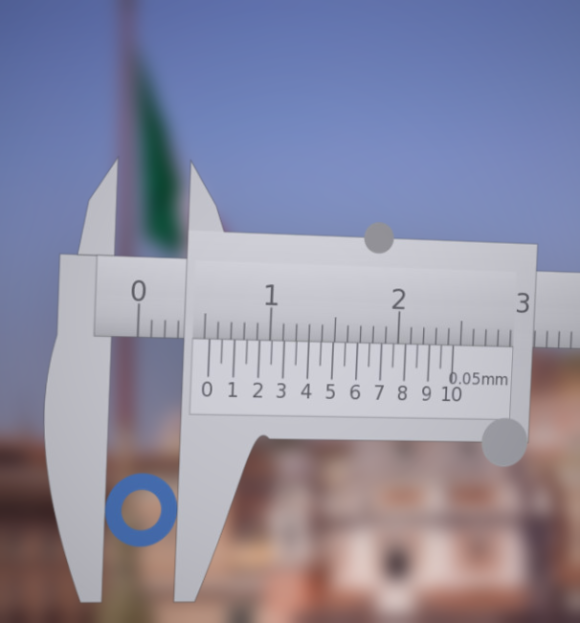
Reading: 5.4,mm
